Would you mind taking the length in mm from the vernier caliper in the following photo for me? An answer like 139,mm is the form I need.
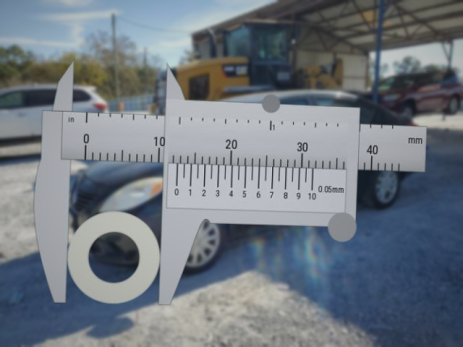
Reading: 12.6,mm
